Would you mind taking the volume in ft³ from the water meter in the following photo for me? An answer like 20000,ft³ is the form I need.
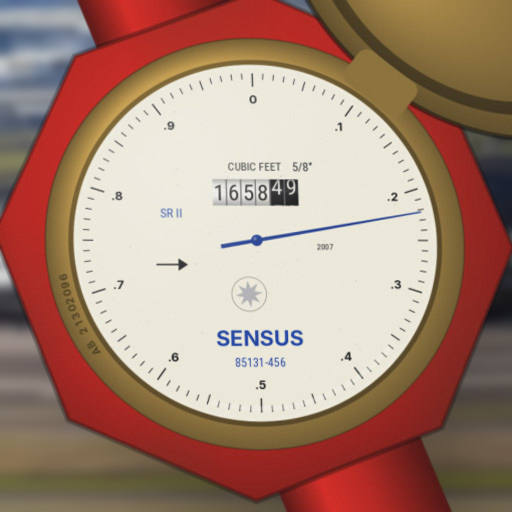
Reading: 165849.22,ft³
